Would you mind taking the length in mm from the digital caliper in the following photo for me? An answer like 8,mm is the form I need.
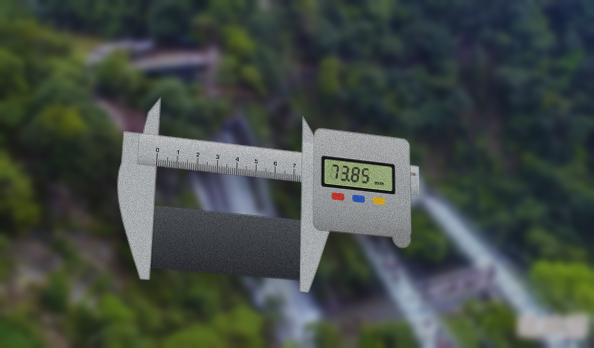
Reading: 73.85,mm
